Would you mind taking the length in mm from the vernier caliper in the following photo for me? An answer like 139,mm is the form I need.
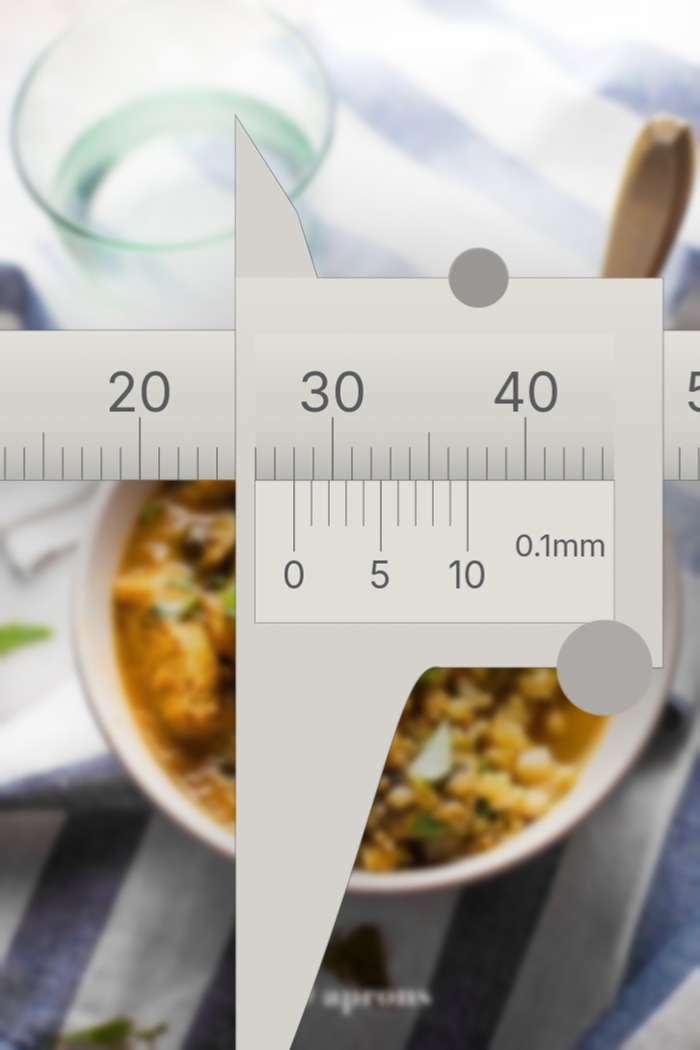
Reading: 28.0,mm
